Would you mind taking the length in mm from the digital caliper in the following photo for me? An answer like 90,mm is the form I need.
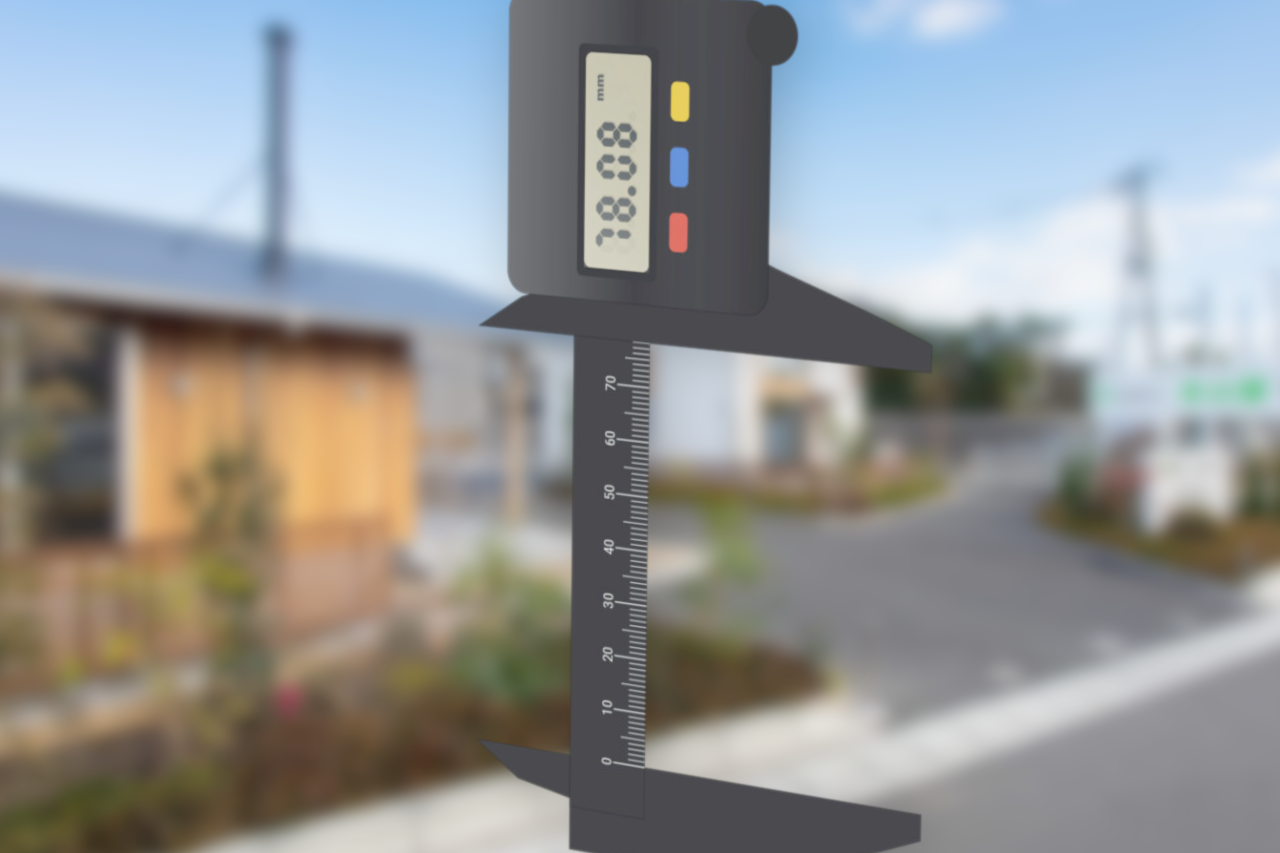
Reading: 78.08,mm
